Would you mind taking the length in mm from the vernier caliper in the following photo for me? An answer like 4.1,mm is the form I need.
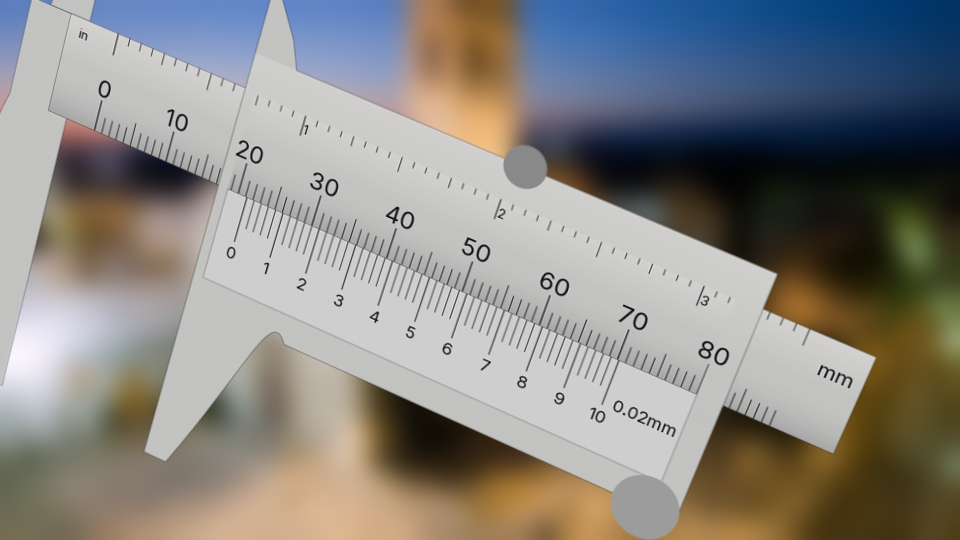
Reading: 21.2,mm
